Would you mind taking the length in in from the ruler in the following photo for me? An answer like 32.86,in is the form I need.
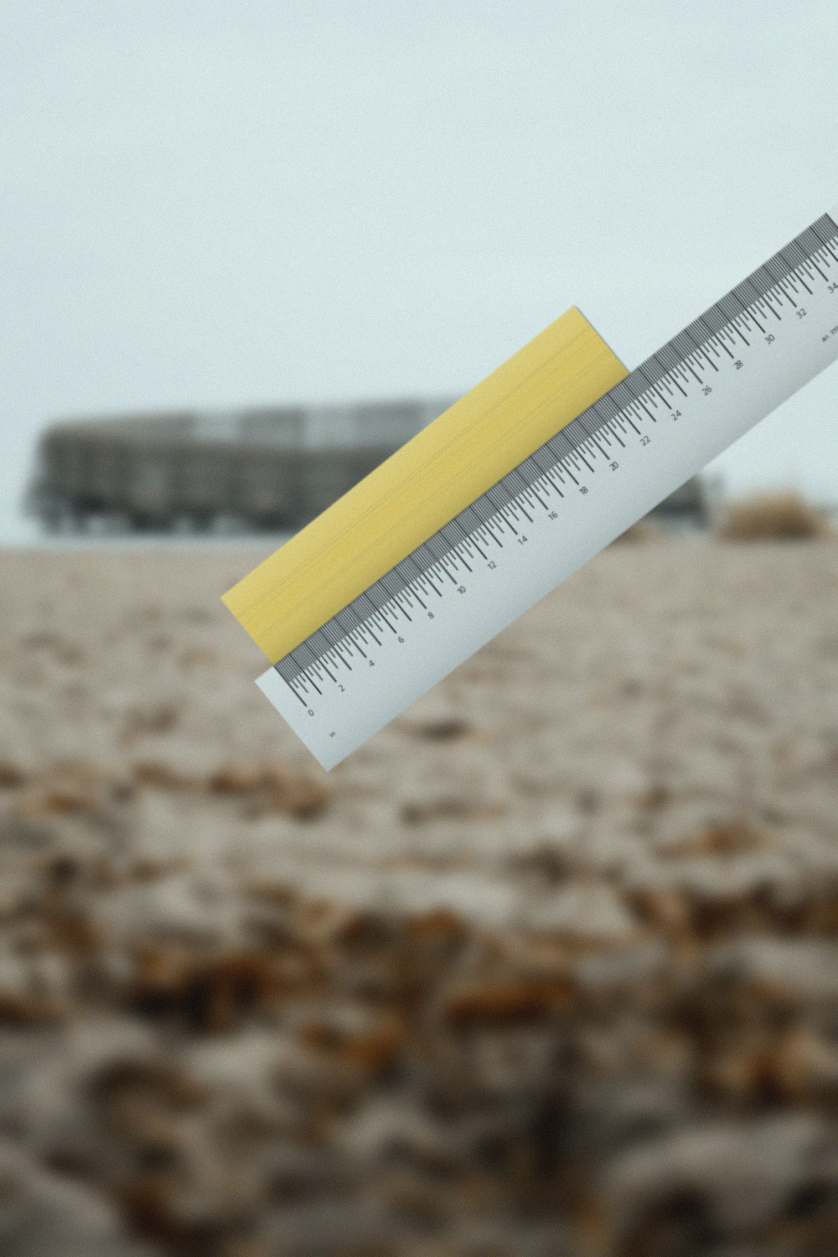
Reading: 23.5,in
